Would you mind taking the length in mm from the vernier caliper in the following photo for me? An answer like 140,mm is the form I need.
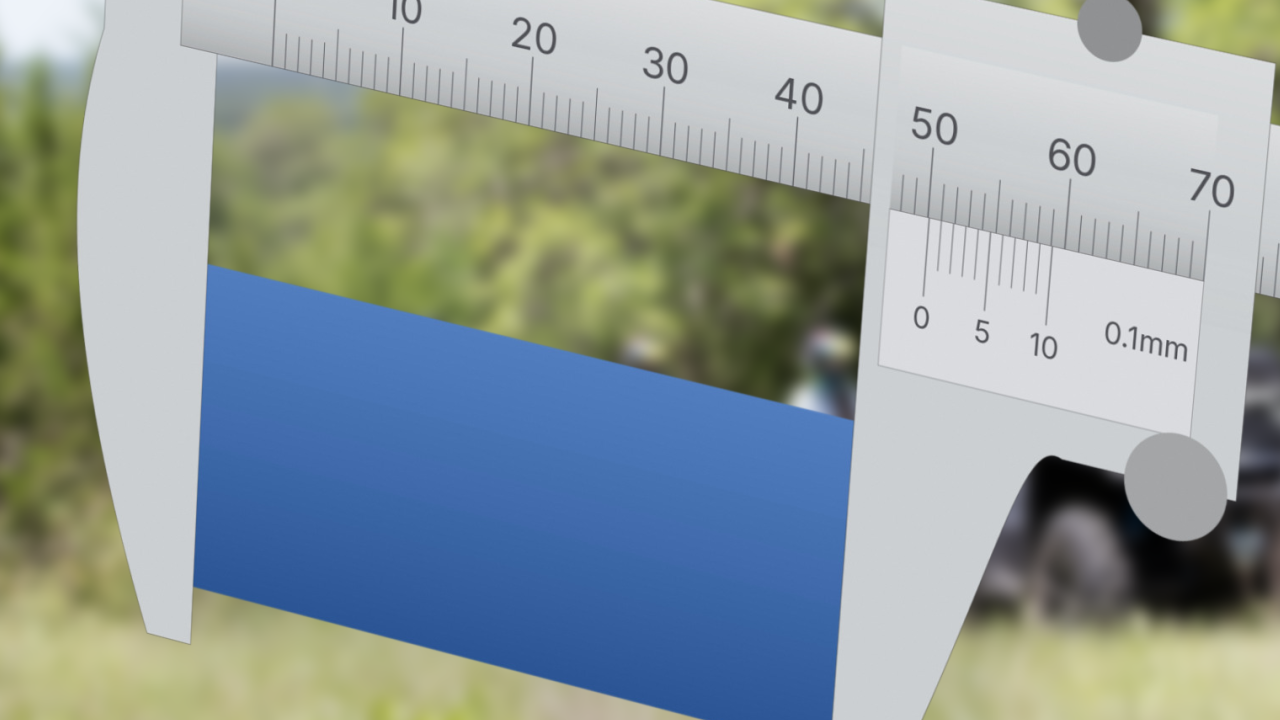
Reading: 50.1,mm
